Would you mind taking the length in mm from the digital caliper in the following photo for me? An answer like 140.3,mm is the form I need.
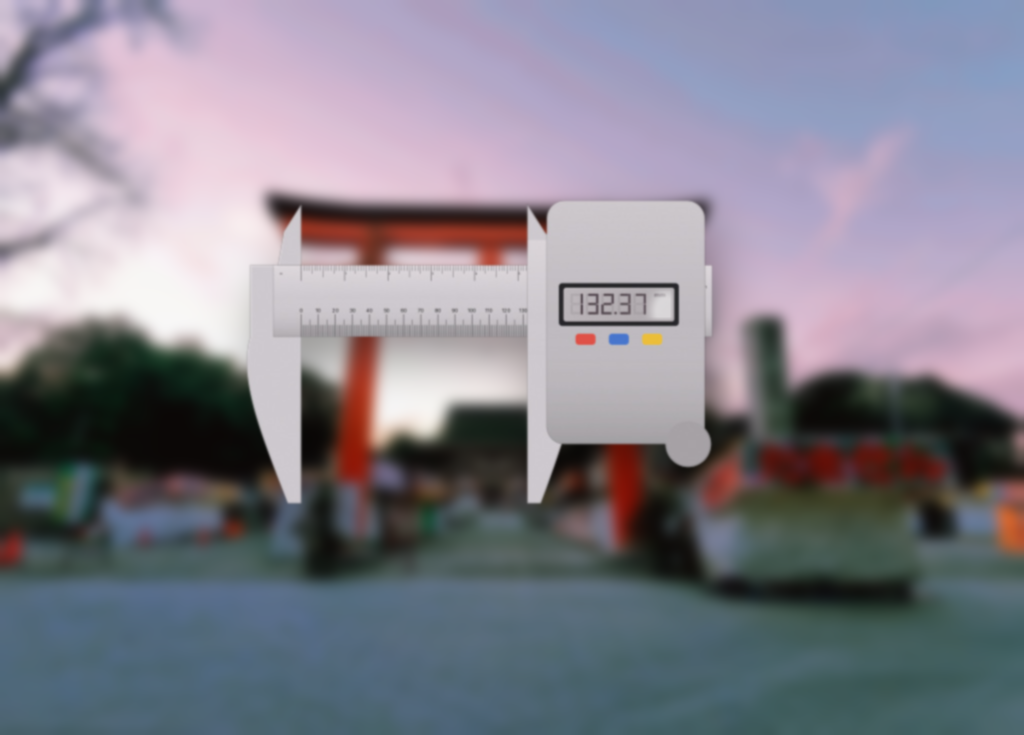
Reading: 132.37,mm
